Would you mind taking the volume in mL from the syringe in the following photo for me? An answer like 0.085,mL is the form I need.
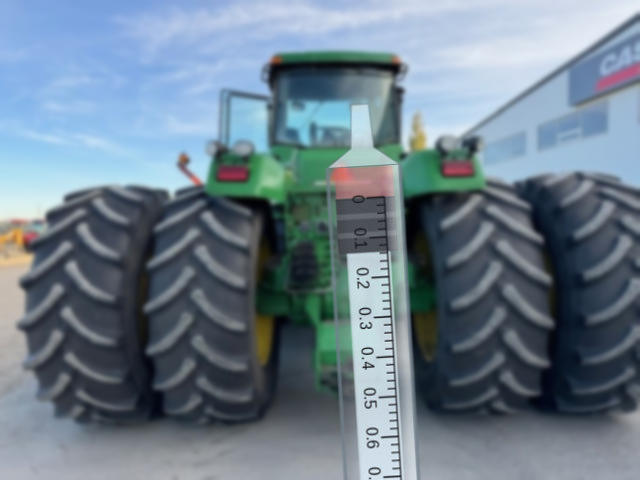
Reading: 0,mL
